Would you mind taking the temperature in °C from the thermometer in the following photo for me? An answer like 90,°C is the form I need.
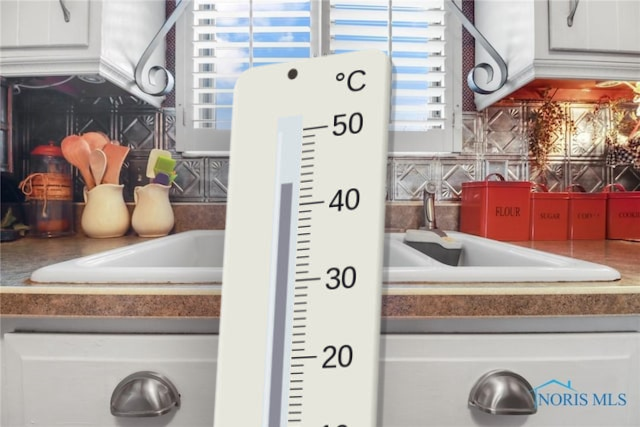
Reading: 43,°C
